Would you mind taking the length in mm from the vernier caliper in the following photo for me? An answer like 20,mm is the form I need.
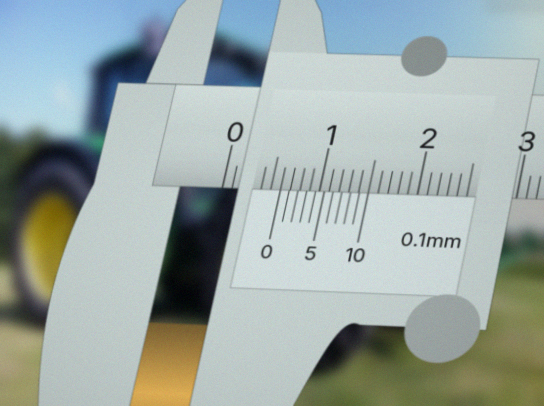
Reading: 6.0,mm
